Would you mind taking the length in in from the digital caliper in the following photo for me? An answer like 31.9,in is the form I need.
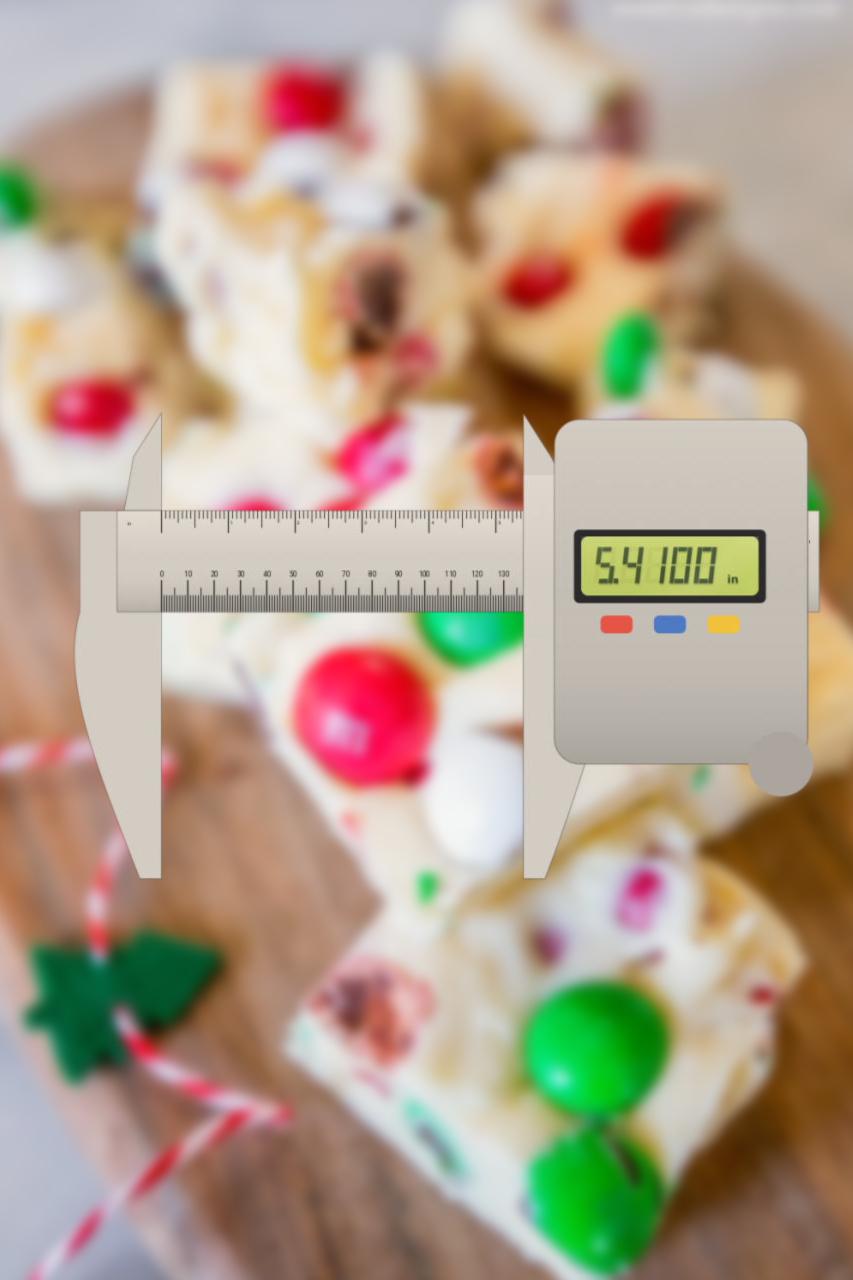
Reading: 5.4100,in
